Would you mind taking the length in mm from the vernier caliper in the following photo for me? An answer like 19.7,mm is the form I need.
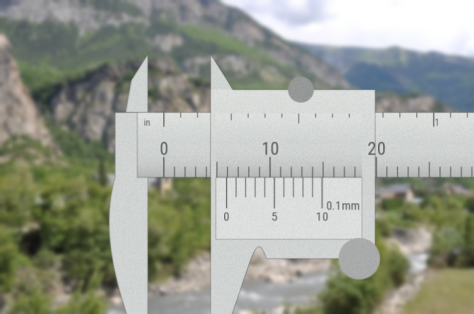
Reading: 5.9,mm
